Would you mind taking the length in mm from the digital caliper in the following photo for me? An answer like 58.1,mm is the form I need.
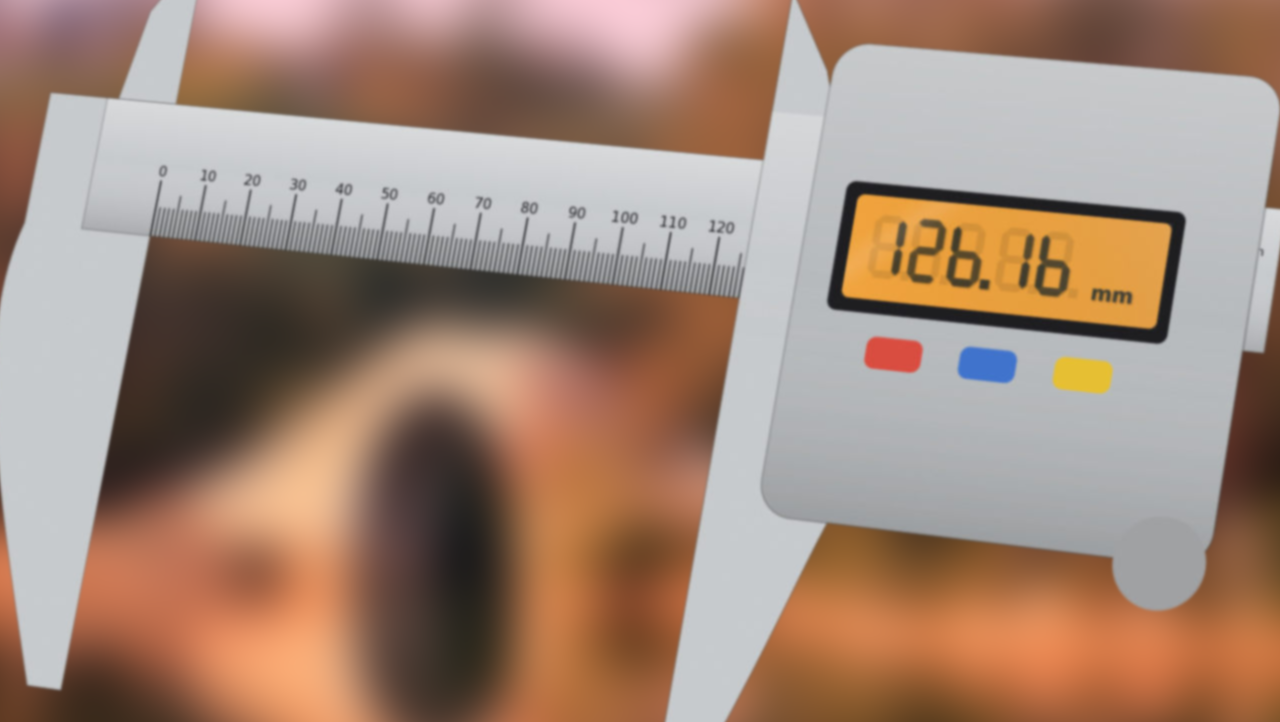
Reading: 126.16,mm
